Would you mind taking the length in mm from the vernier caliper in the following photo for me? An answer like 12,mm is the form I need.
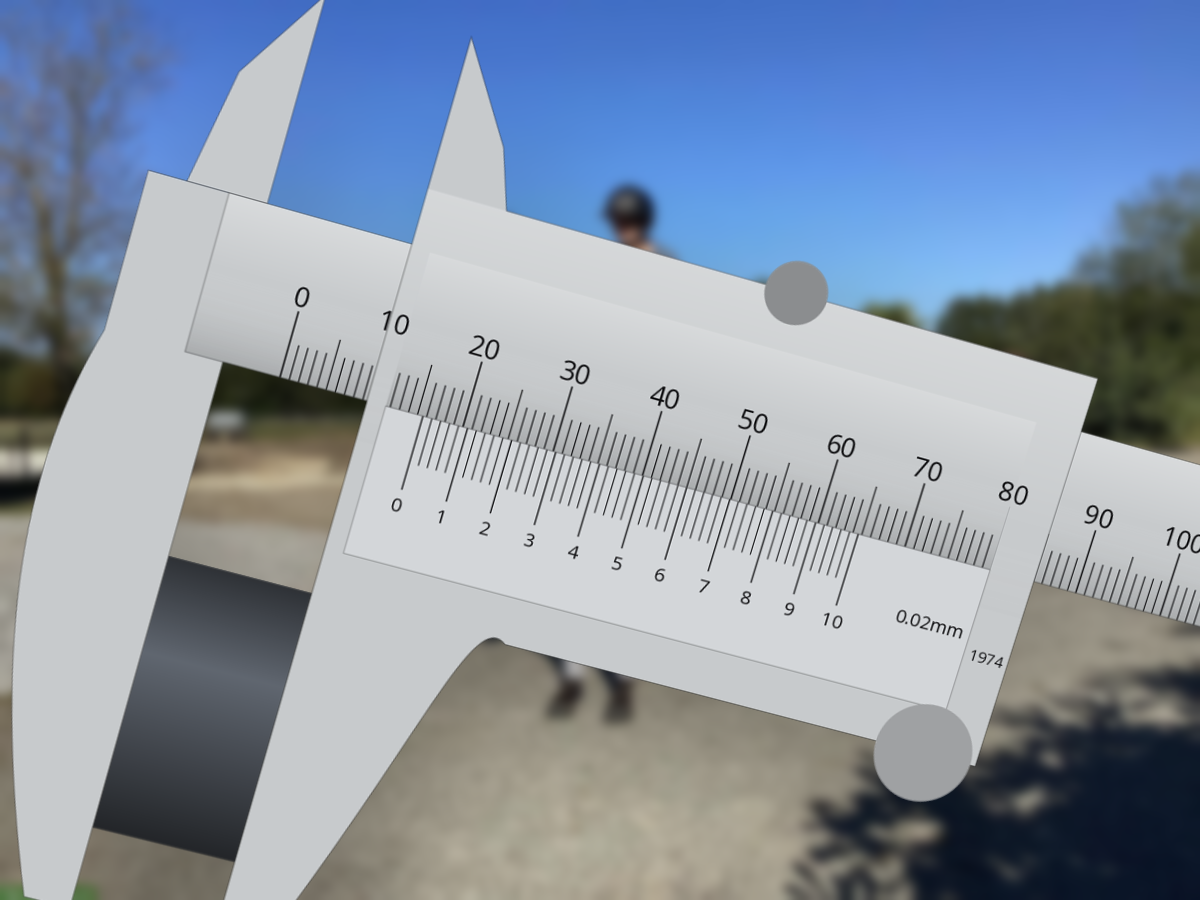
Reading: 15.6,mm
